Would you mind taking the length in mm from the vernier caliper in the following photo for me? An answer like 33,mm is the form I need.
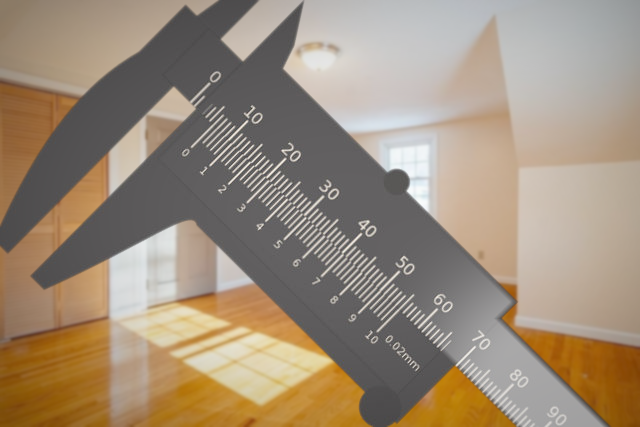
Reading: 6.0,mm
